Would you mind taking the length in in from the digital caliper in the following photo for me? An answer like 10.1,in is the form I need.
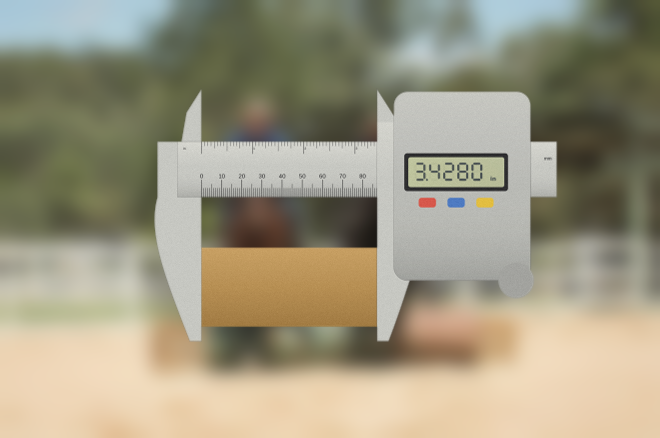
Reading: 3.4280,in
